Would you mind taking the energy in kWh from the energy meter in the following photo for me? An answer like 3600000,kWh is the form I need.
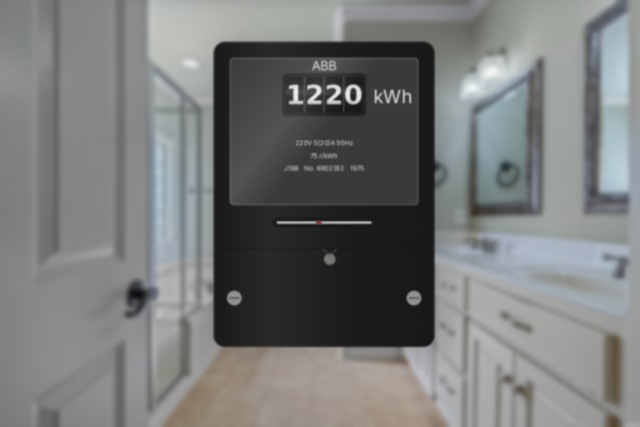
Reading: 1220,kWh
